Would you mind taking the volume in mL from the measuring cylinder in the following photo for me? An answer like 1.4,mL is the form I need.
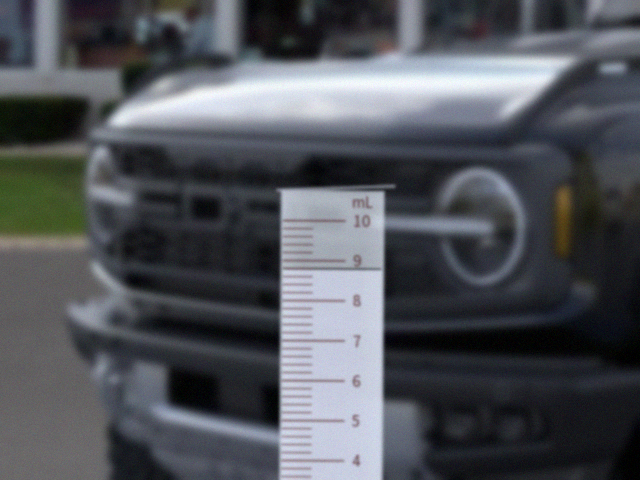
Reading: 8.8,mL
